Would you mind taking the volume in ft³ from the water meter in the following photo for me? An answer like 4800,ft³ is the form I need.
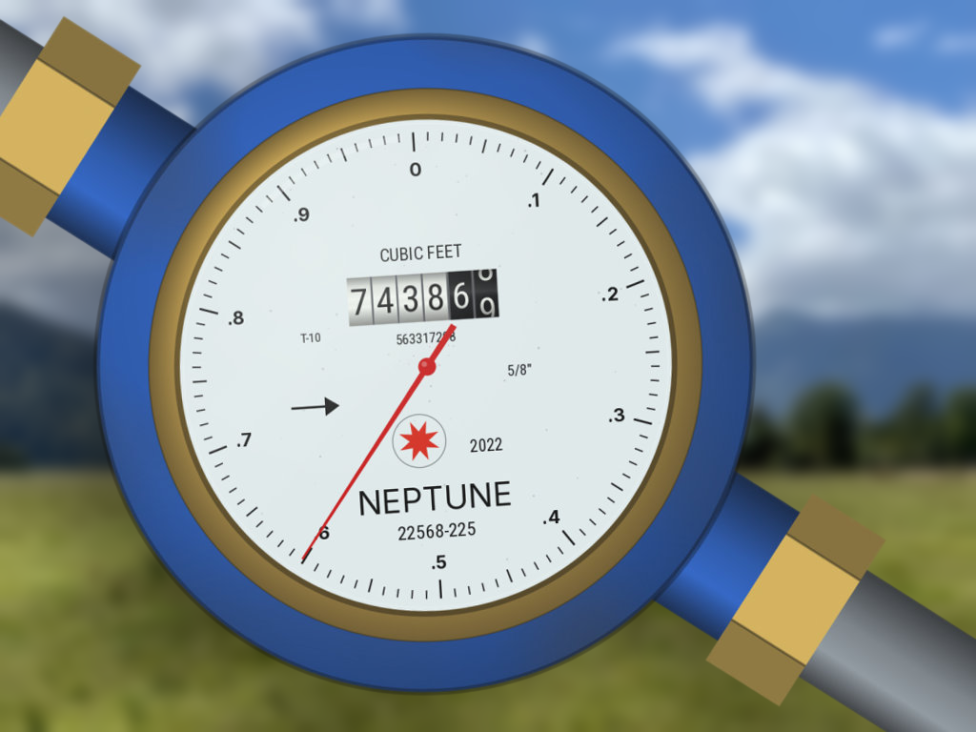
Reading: 743868.60,ft³
